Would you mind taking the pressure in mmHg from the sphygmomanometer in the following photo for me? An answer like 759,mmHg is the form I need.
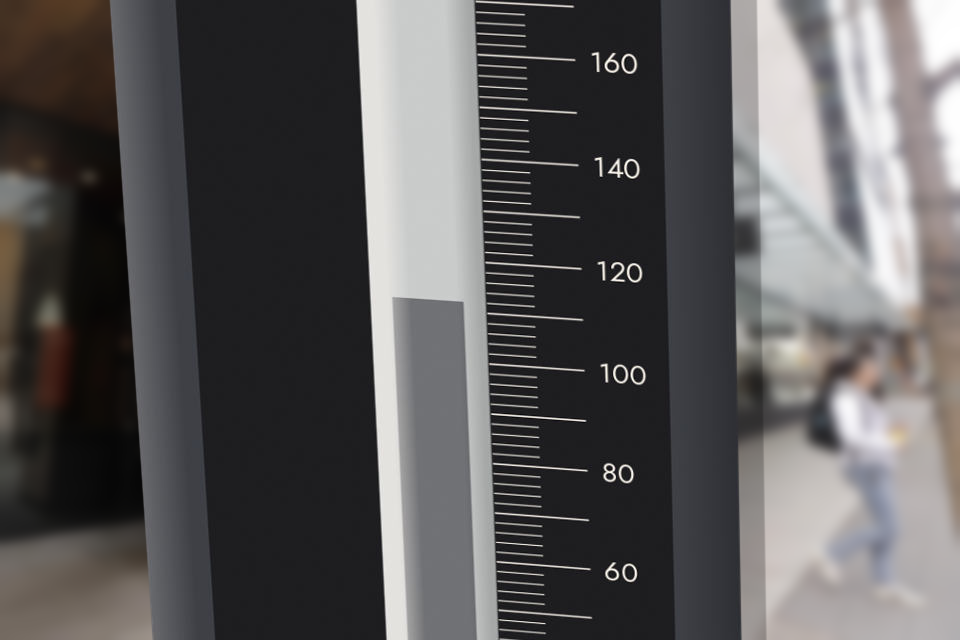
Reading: 112,mmHg
